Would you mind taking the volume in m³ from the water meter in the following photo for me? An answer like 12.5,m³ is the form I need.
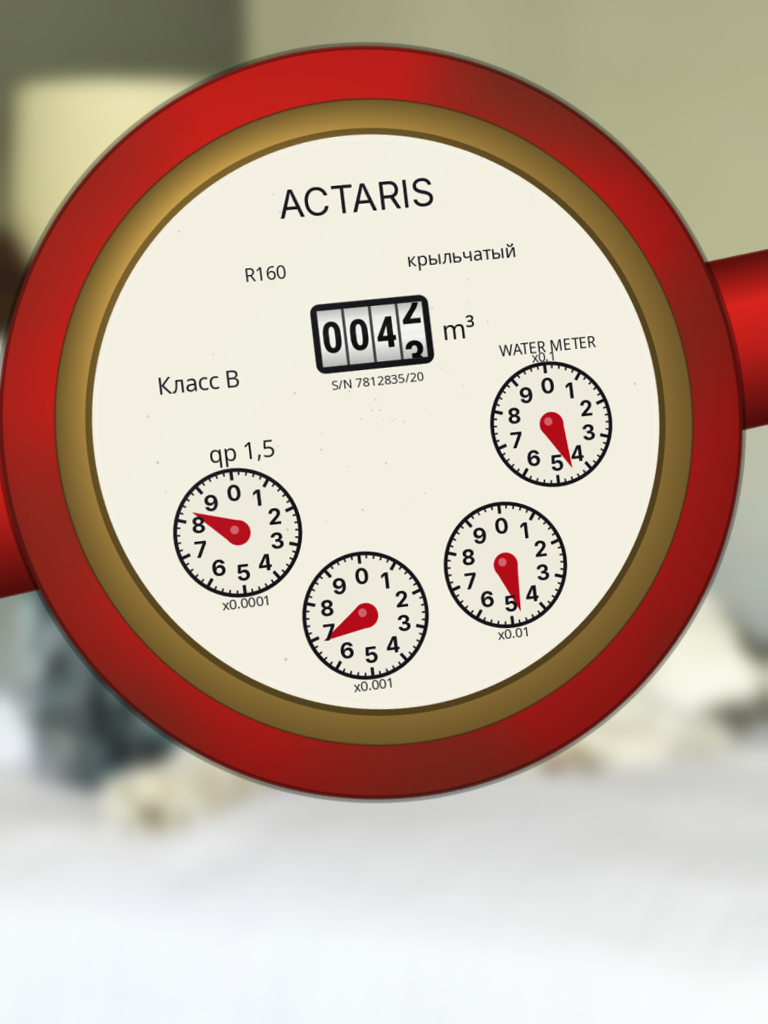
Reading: 42.4468,m³
